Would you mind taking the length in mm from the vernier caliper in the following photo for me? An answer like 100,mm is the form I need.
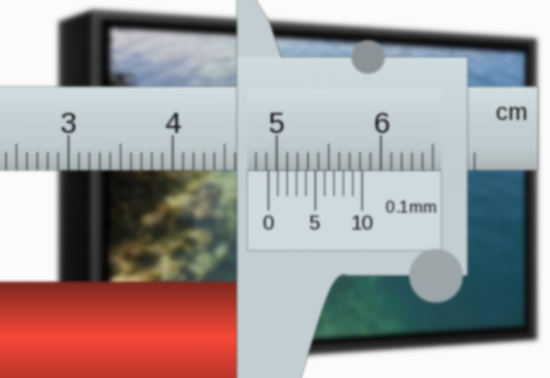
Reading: 49.2,mm
